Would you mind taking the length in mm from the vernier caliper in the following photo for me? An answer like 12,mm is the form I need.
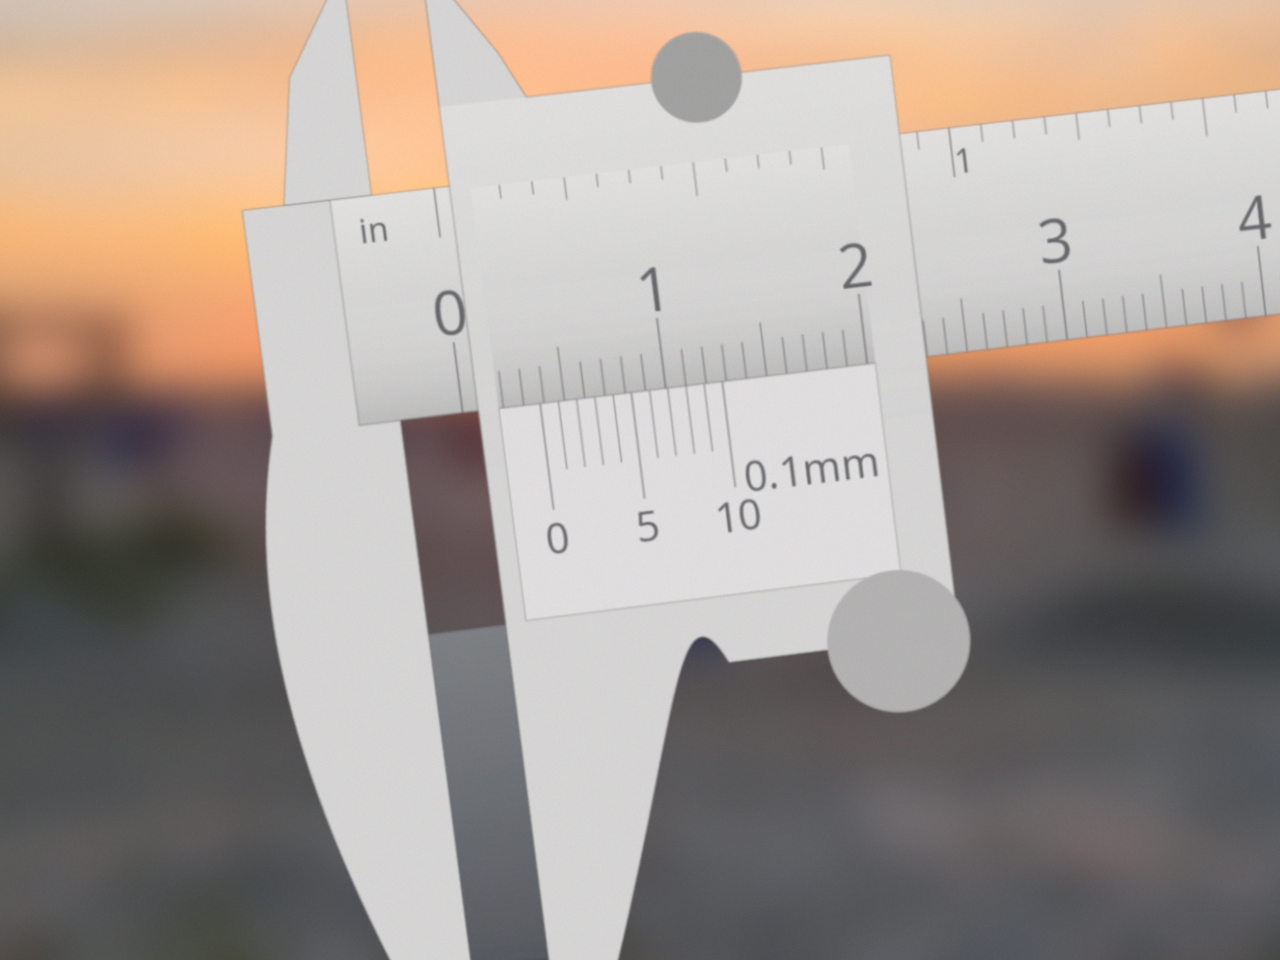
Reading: 3.8,mm
